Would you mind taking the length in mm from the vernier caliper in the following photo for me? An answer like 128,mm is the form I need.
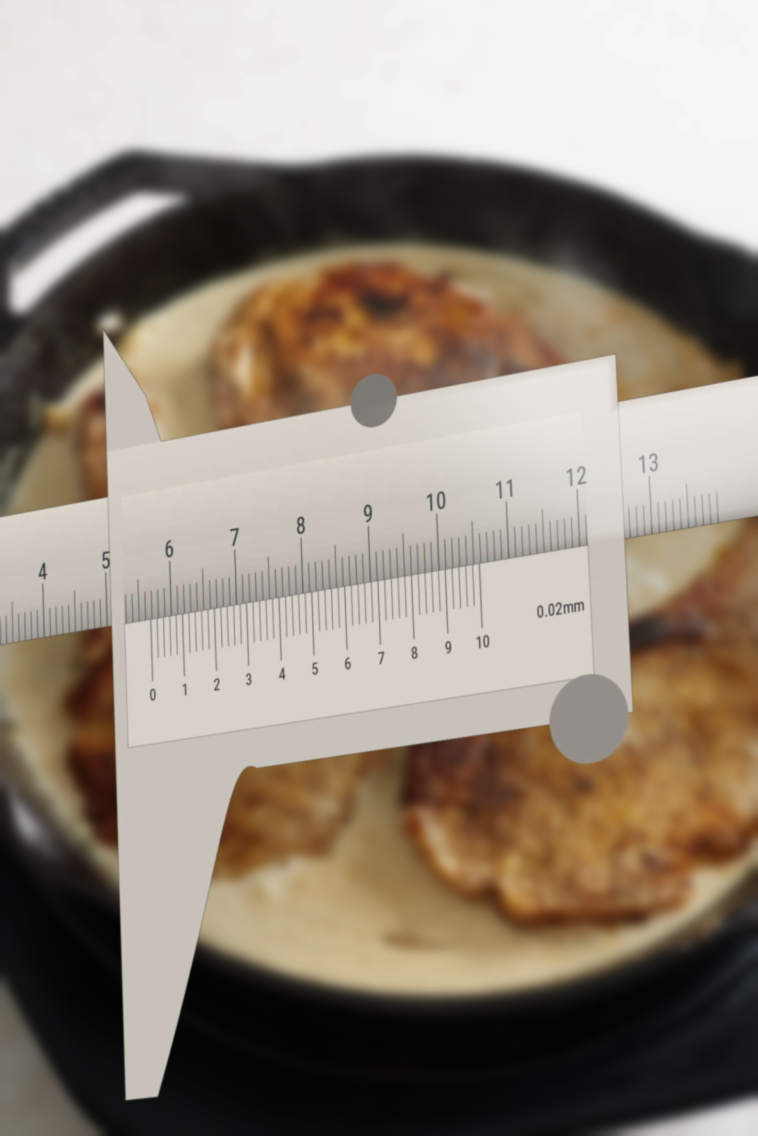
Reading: 56.8,mm
